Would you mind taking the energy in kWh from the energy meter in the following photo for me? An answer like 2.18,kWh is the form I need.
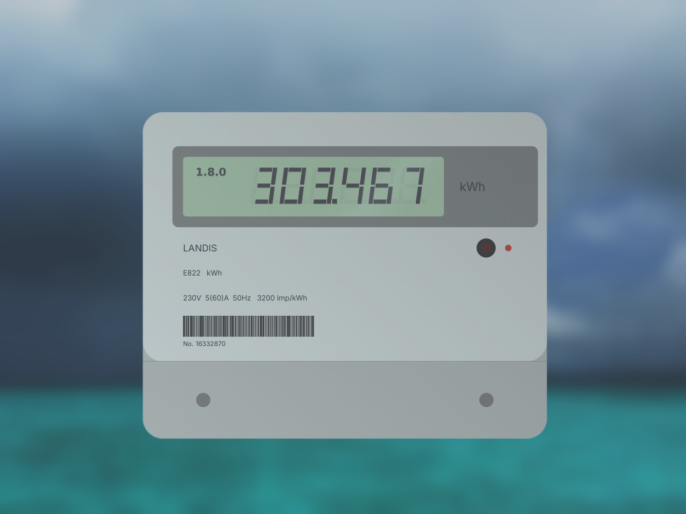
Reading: 303.467,kWh
